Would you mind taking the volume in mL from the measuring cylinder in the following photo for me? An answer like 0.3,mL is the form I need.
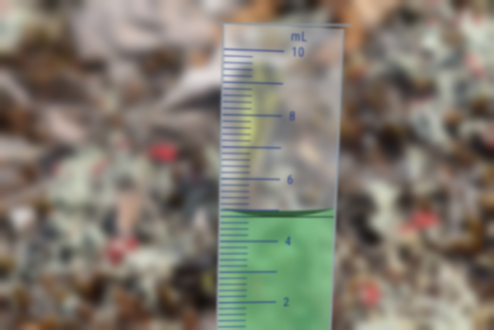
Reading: 4.8,mL
